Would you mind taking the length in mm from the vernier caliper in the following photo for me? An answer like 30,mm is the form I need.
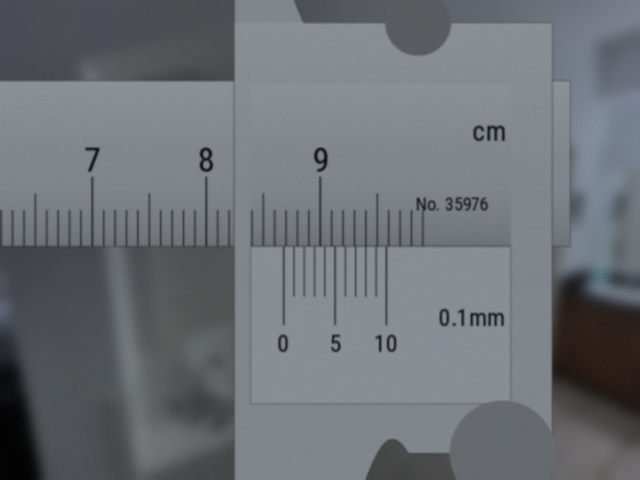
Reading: 86.8,mm
